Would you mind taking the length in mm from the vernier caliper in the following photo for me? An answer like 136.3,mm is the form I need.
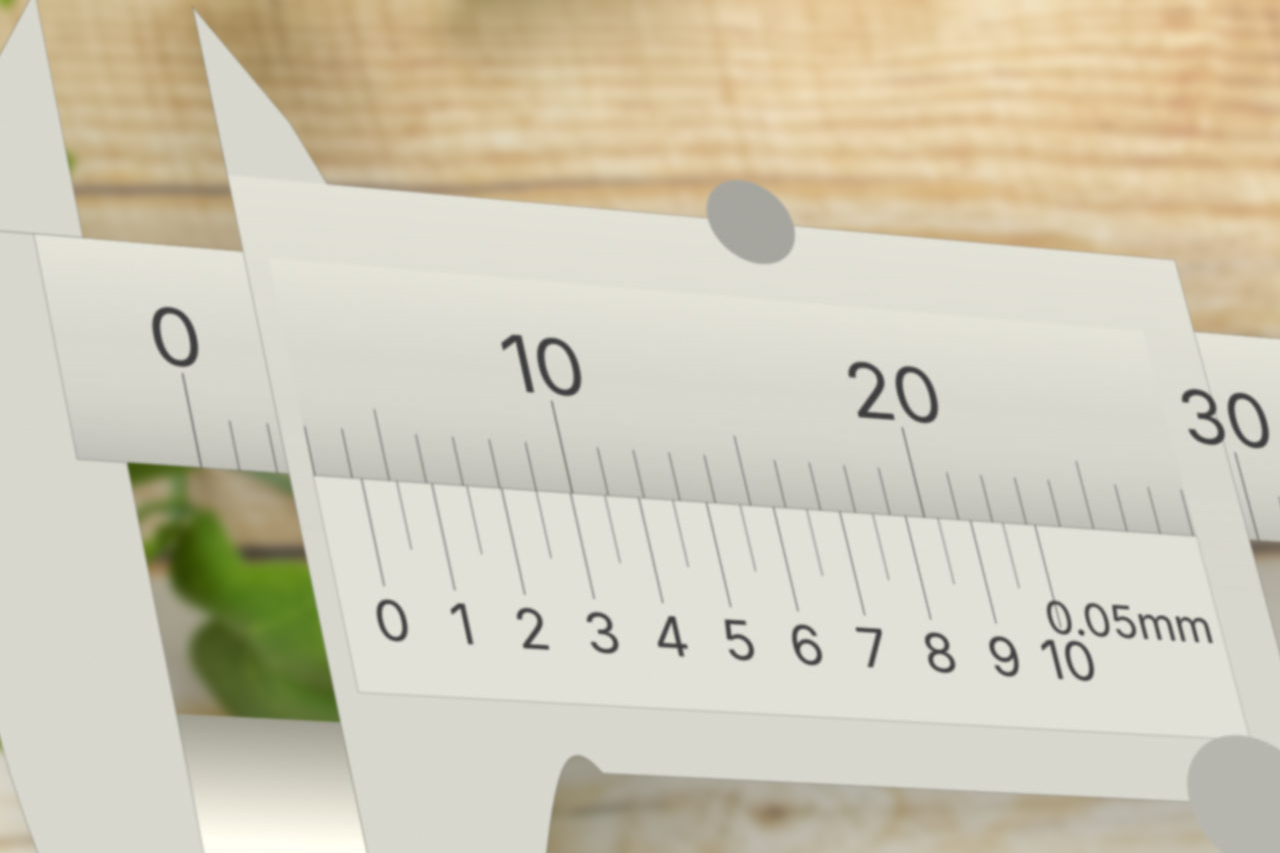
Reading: 4.25,mm
